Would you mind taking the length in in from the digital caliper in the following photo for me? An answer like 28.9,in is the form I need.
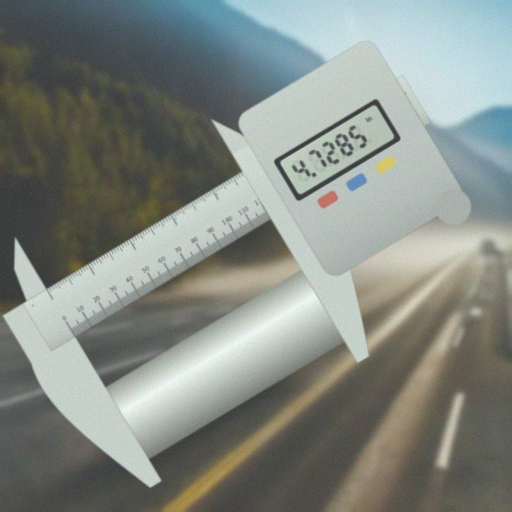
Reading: 4.7285,in
